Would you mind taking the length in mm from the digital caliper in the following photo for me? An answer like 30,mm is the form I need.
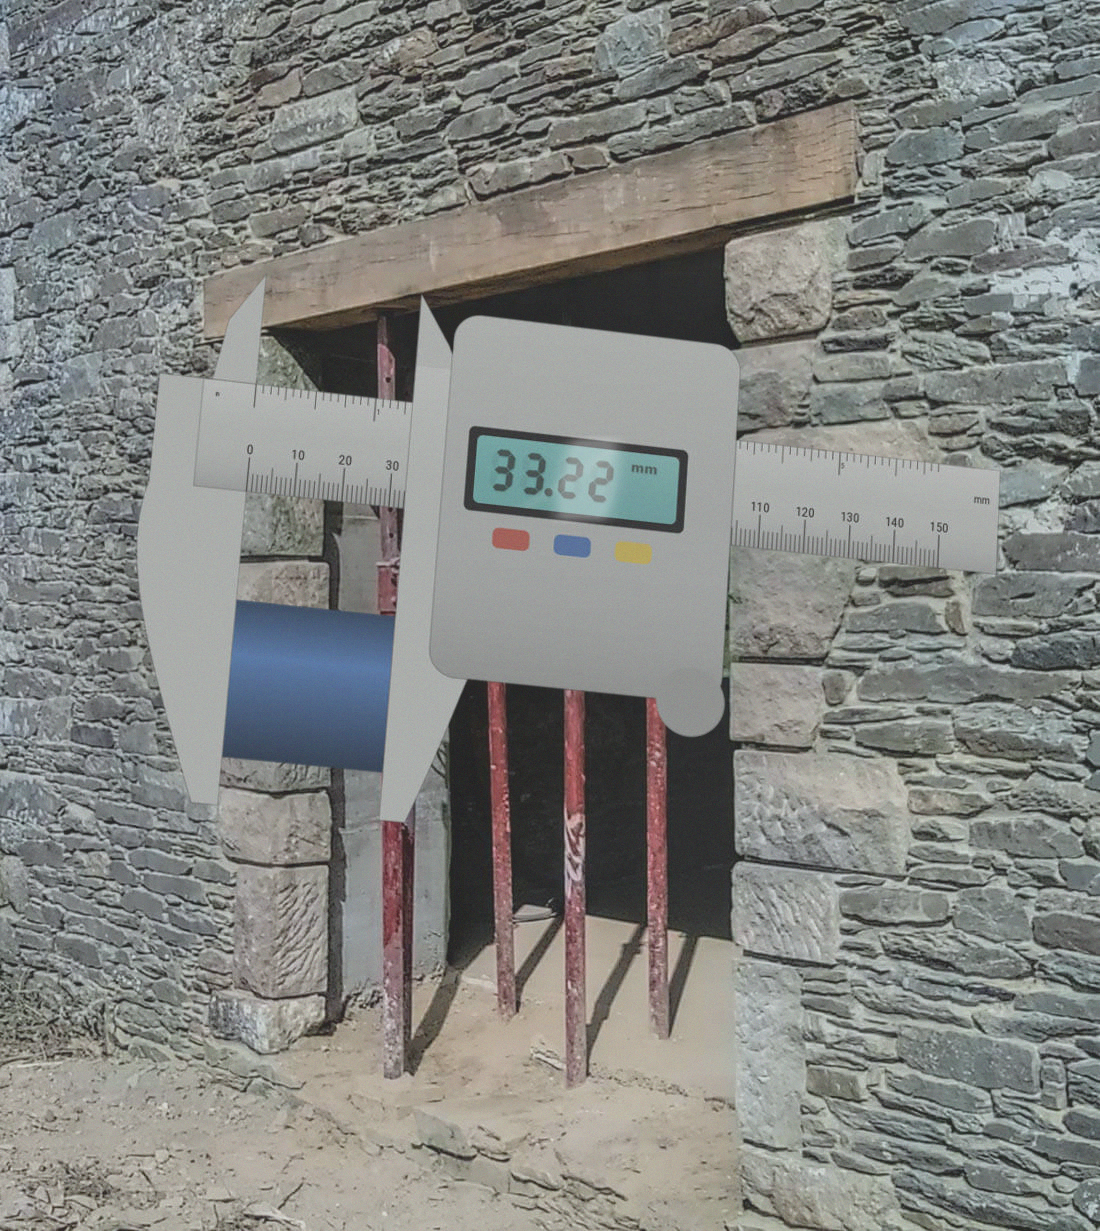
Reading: 33.22,mm
